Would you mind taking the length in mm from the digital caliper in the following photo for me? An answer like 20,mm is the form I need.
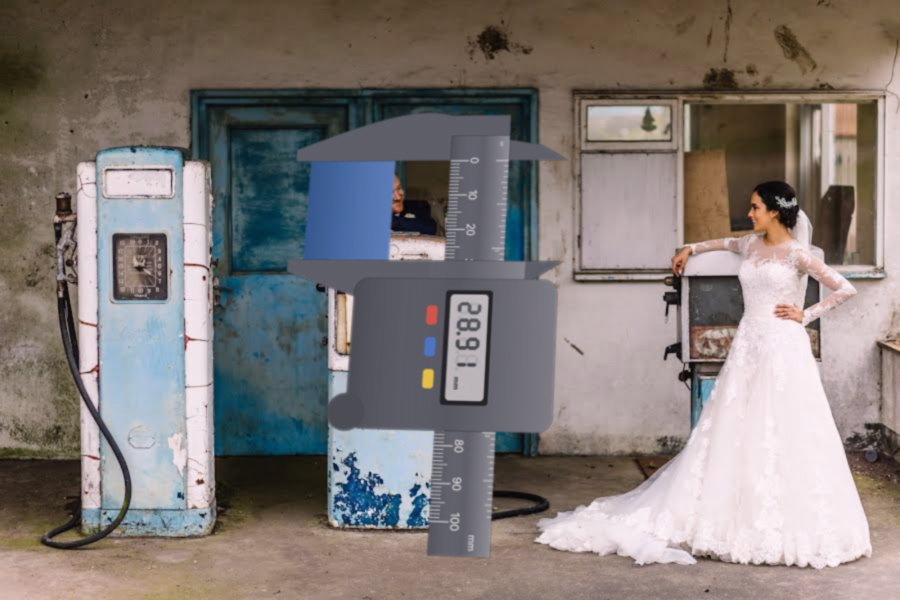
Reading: 28.91,mm
